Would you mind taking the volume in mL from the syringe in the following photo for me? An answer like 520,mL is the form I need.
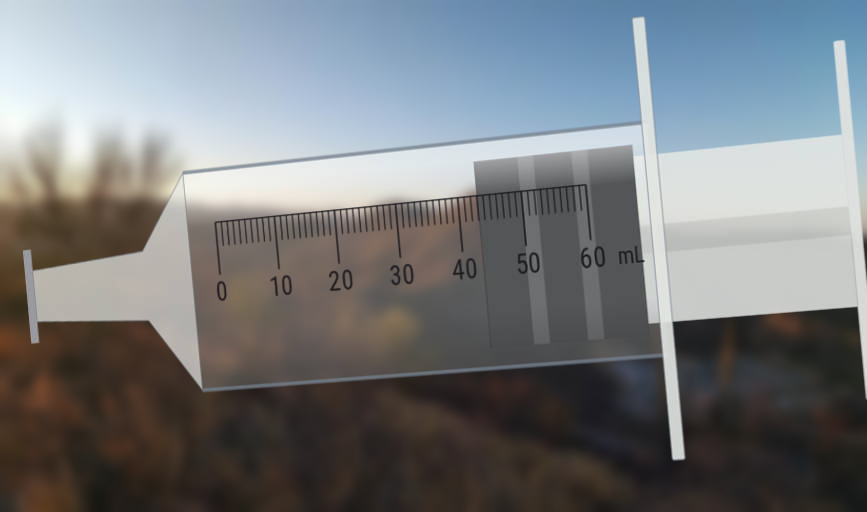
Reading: 43,mL
